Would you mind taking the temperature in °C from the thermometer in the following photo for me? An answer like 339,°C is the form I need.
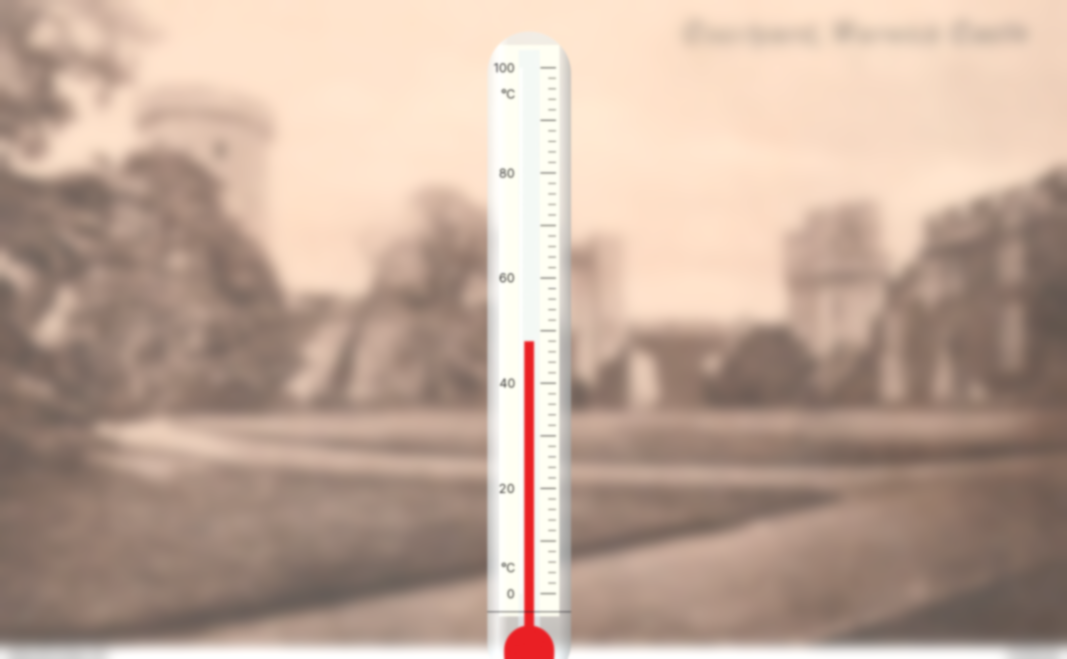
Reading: 48,°C
